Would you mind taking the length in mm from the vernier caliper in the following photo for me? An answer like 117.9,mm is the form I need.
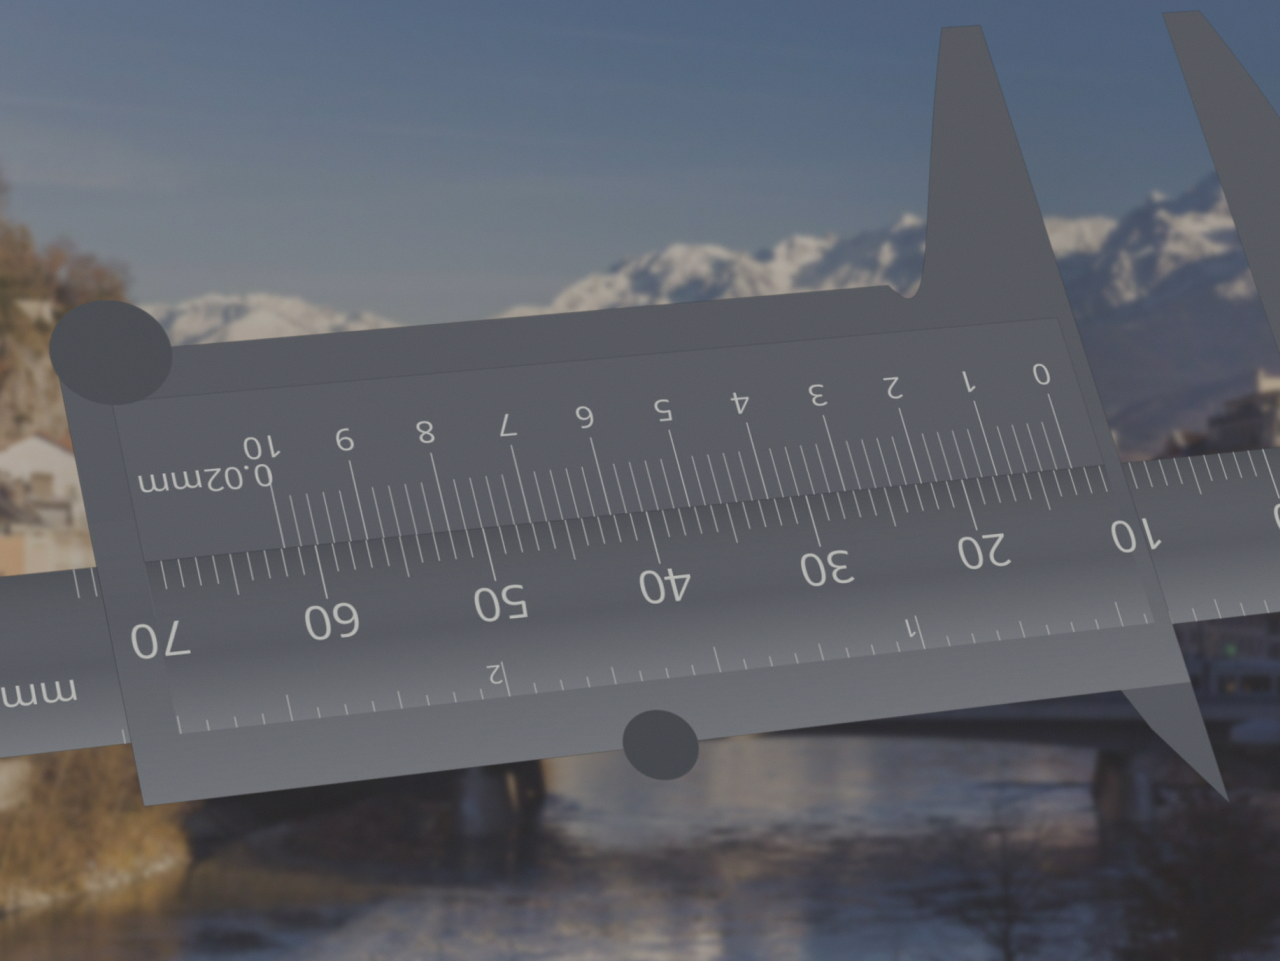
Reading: 12.8,mm
